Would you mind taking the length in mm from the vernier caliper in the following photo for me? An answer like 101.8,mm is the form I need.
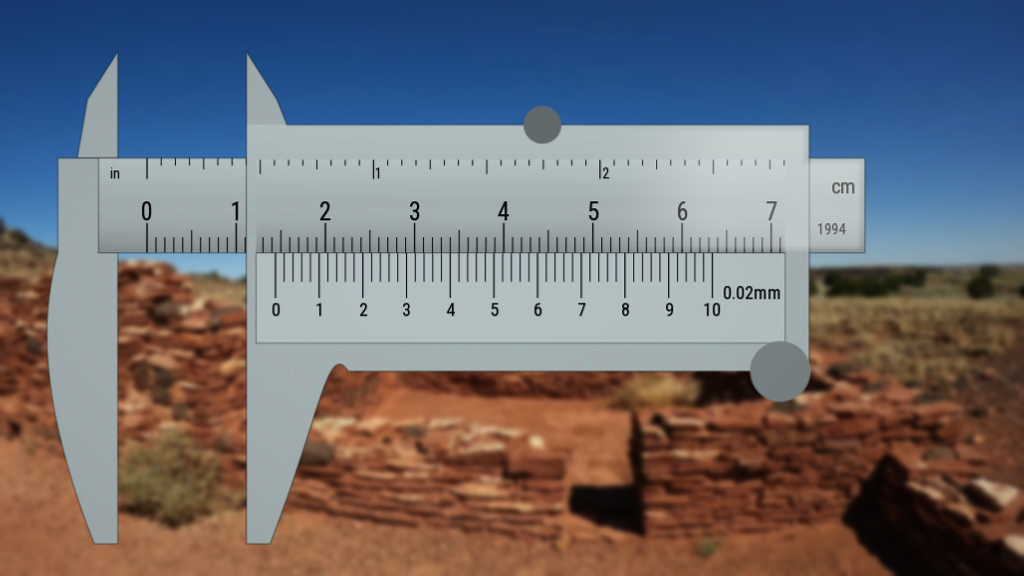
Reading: 14.4,mm
